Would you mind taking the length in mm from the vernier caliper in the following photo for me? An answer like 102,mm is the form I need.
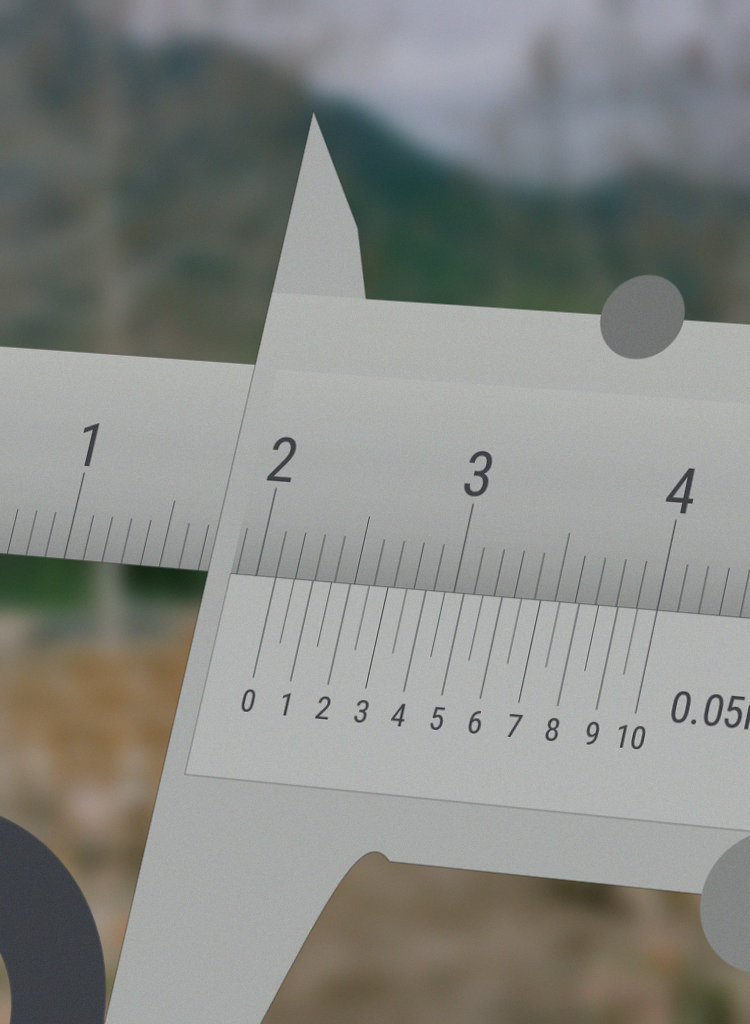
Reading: 21.0,mm
